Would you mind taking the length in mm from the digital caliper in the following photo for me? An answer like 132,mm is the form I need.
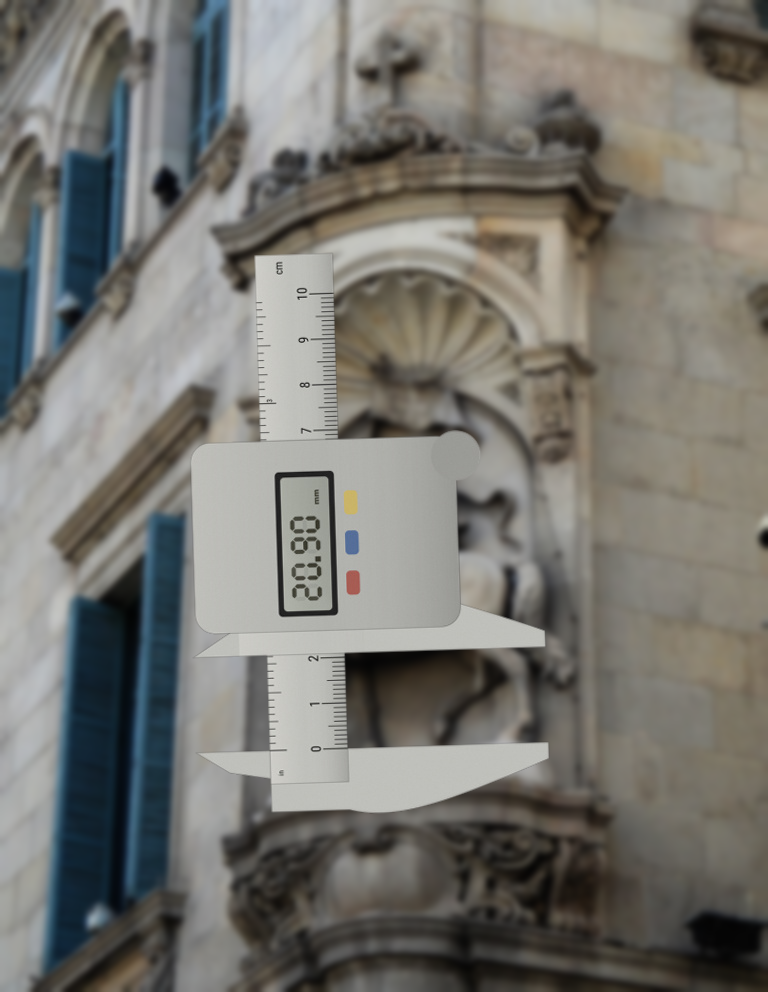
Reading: 20.90,mm
